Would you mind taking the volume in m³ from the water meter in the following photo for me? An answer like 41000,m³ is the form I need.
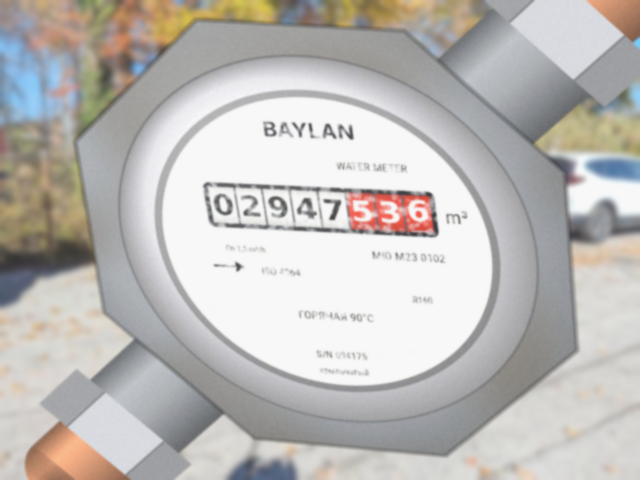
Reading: 2947.536,m³
